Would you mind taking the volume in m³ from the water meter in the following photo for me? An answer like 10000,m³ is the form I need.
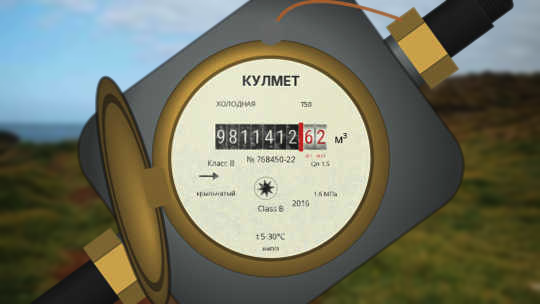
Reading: 9811412.62,m³
